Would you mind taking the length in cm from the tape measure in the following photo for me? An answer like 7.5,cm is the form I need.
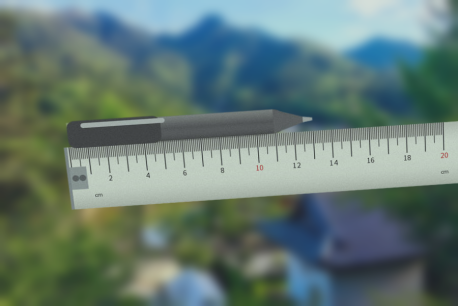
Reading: 13,cm
